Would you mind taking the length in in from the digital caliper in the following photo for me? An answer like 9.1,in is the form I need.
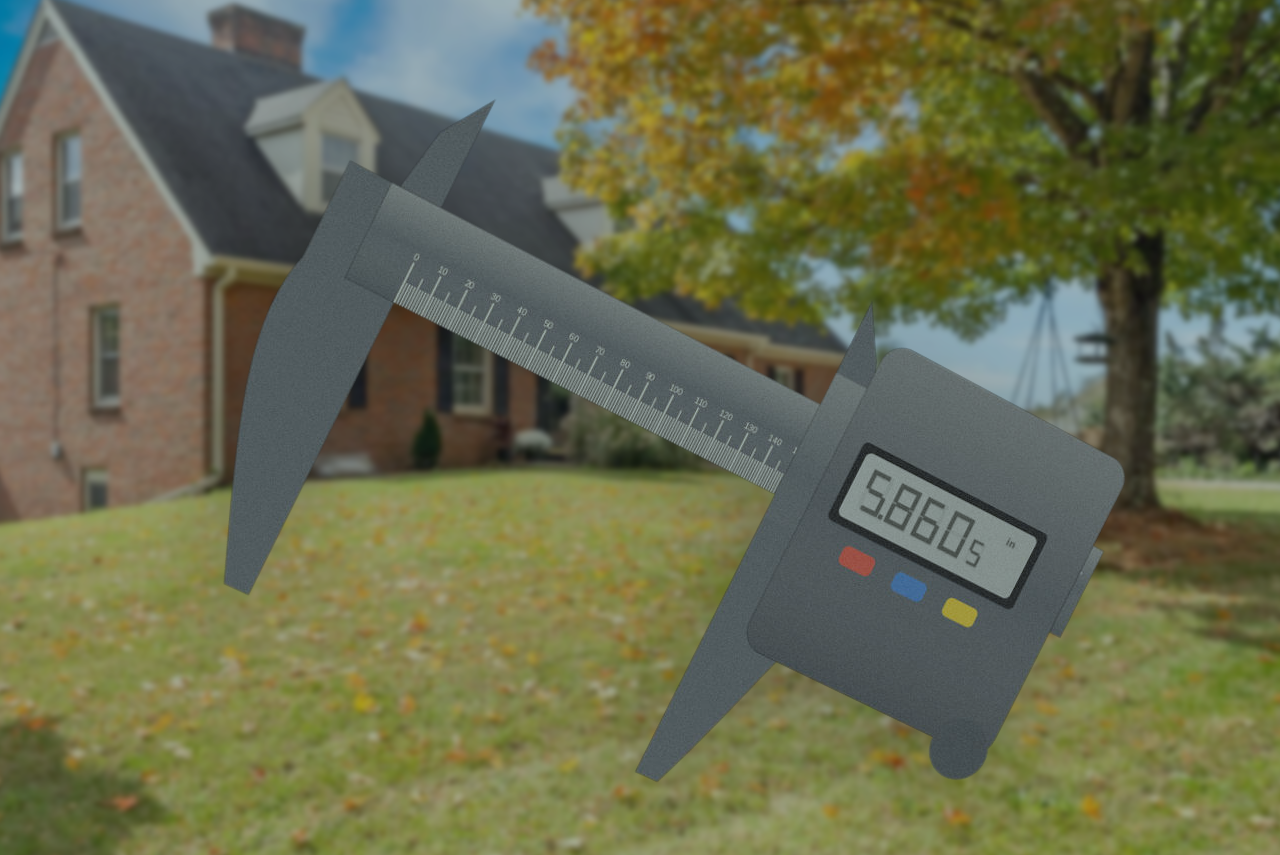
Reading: 5.8605,in
